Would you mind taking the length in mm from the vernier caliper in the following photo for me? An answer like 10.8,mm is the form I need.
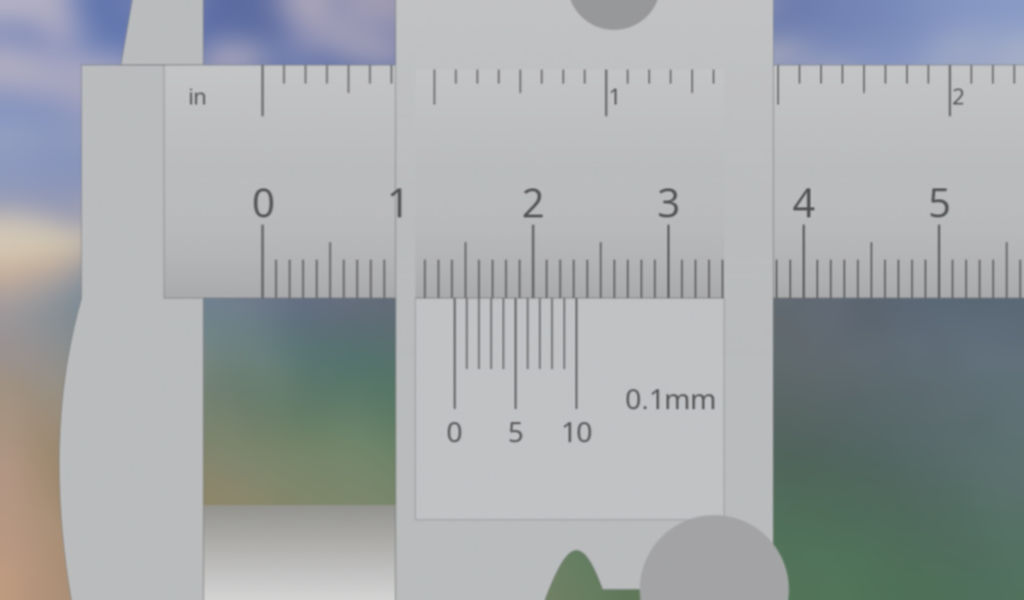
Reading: 14.2,mm
